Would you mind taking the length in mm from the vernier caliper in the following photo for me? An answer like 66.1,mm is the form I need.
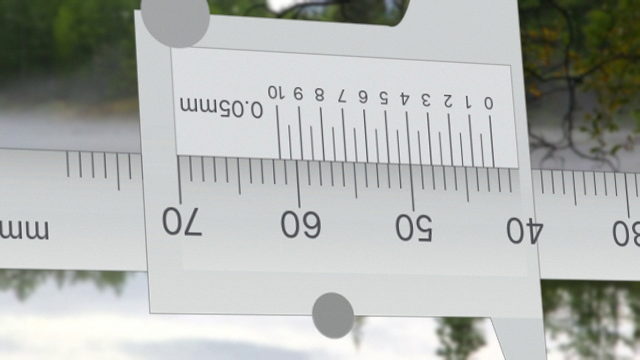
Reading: 42.4,mm
